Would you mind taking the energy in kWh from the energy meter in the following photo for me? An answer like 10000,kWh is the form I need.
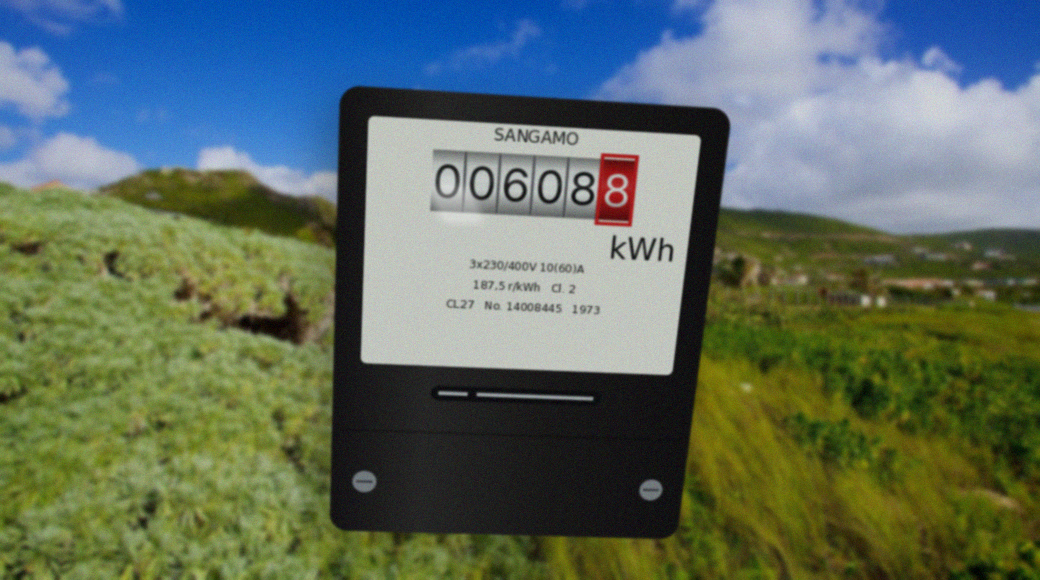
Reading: 608.8,kWh
